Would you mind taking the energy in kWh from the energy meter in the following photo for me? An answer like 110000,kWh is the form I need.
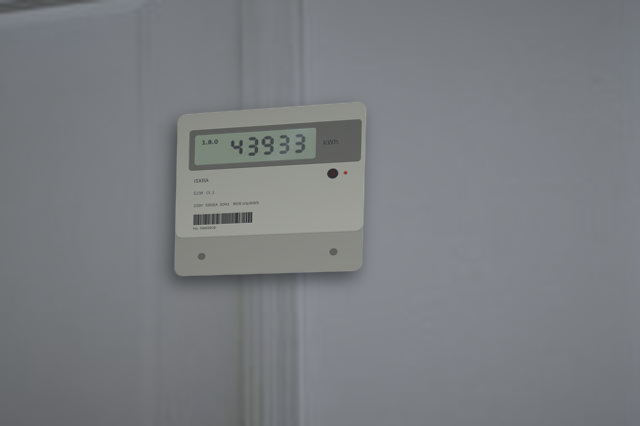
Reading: 43933,kWh
